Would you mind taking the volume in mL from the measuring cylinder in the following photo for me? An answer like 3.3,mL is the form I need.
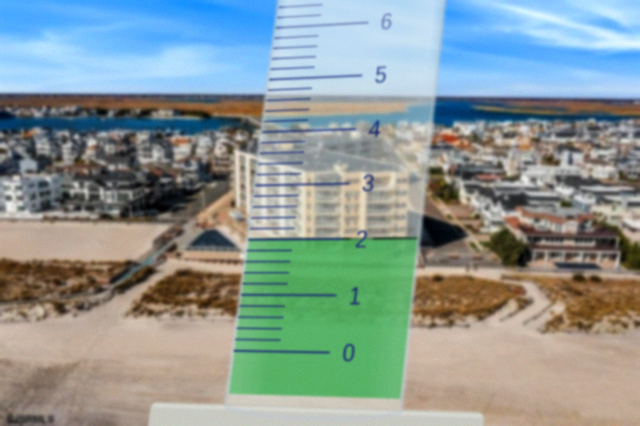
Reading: 2,mL
